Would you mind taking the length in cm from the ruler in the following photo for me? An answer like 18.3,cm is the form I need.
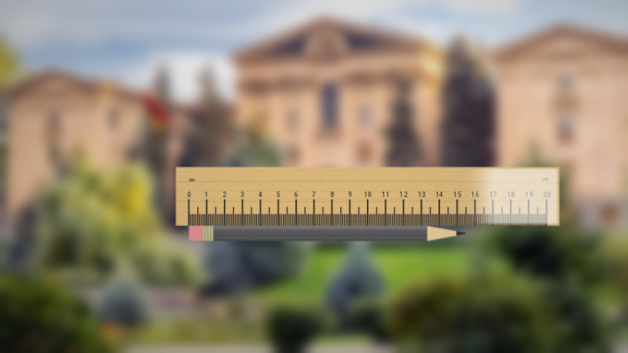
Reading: 15.5,cm
